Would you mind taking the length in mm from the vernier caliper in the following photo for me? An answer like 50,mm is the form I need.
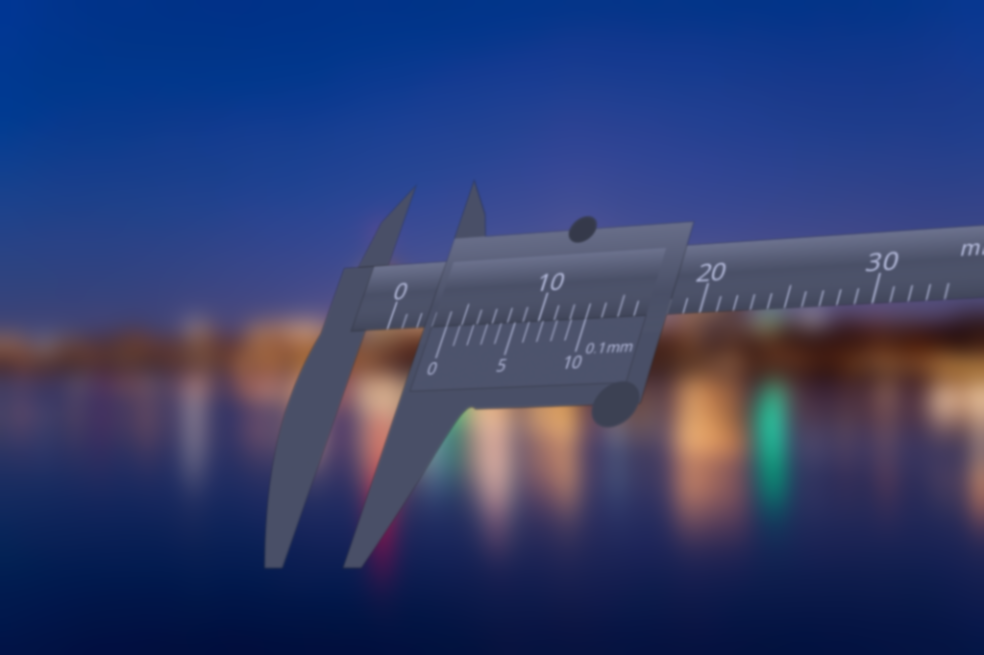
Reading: 4.0,mm
